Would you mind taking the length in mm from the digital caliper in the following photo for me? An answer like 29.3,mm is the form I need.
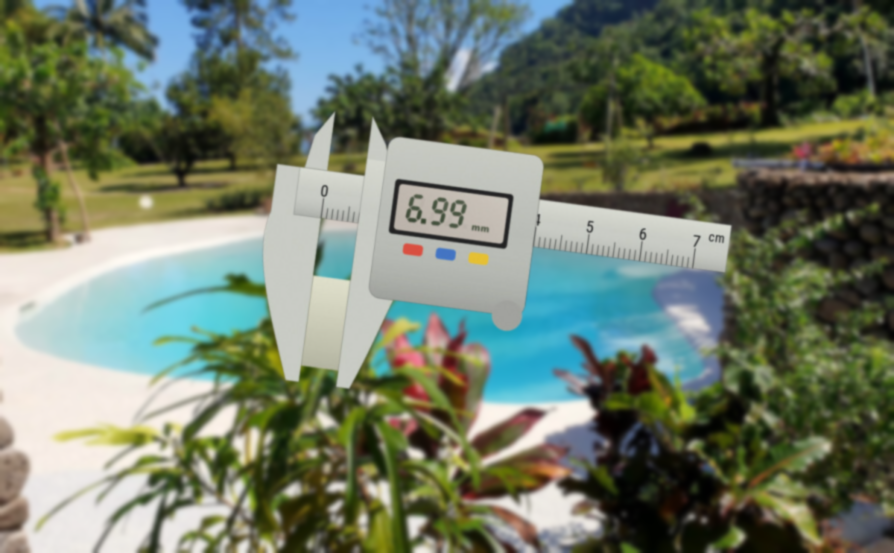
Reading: 6.99,mm
